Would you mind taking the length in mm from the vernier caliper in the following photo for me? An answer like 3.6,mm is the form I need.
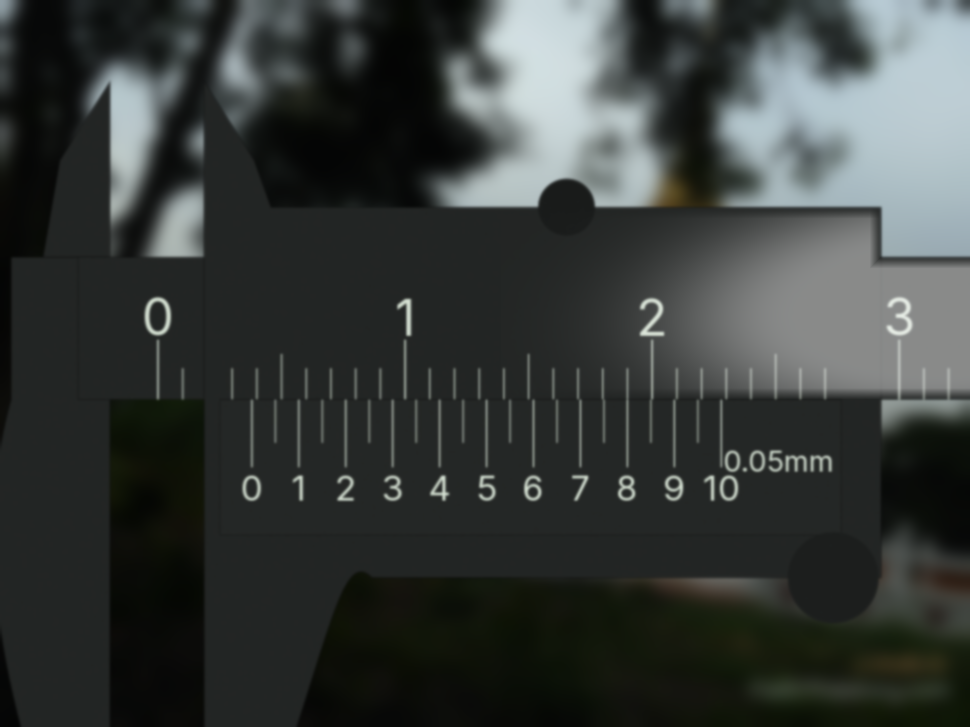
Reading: 3.8,mm
